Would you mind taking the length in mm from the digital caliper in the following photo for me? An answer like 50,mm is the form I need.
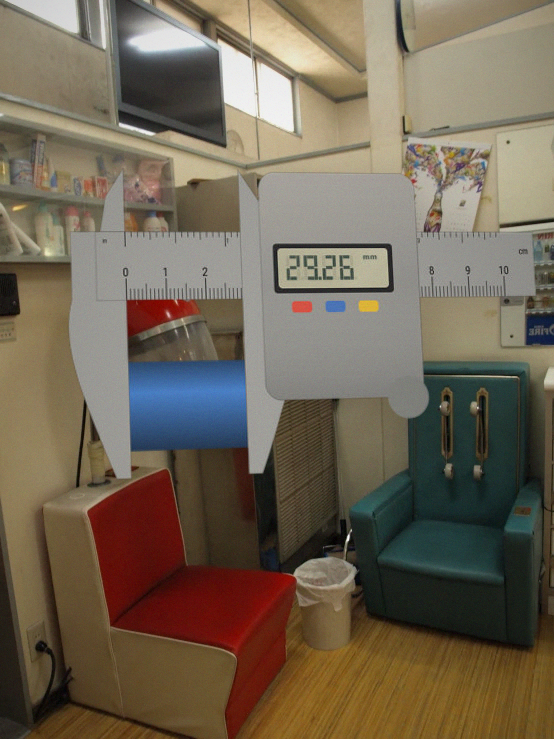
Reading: 29.26,mm
